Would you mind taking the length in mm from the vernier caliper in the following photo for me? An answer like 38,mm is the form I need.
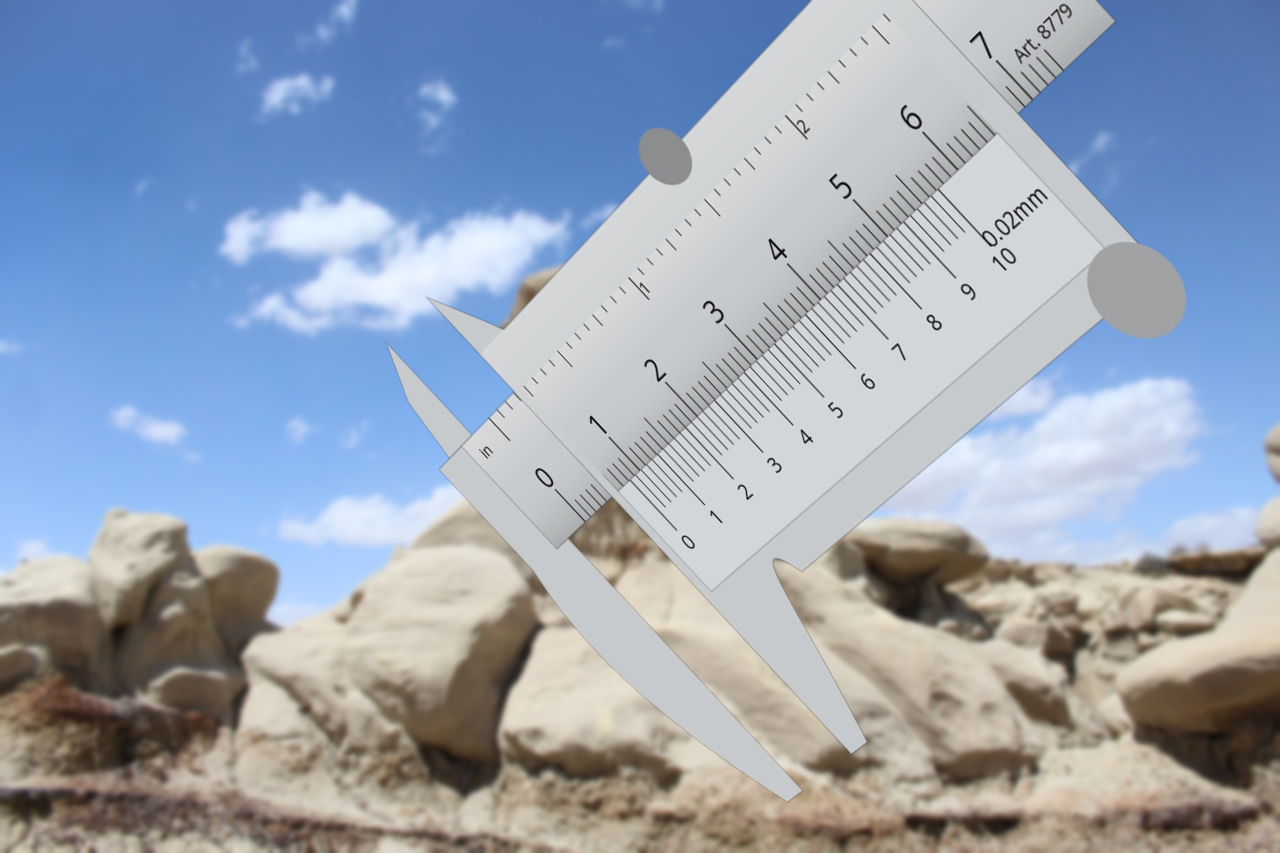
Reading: 8.2,mm
